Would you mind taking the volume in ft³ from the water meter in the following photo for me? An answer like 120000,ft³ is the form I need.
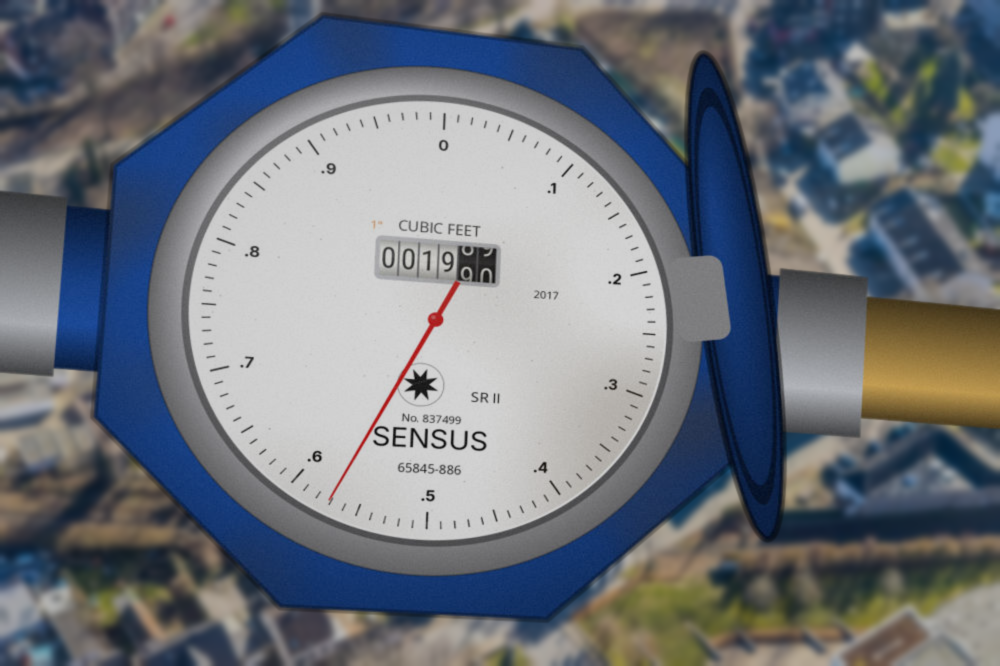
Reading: 1989.57,ft³
